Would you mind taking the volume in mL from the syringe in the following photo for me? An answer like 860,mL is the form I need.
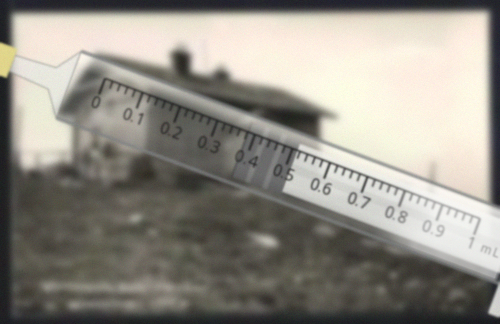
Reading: 0.38,mL
